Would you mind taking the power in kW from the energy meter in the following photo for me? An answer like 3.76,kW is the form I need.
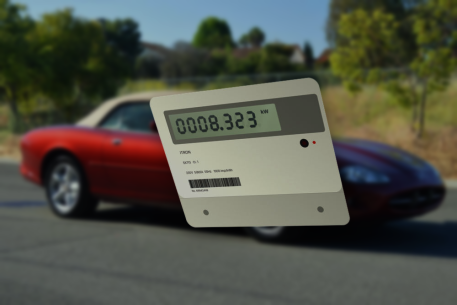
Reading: 8.323,kW
